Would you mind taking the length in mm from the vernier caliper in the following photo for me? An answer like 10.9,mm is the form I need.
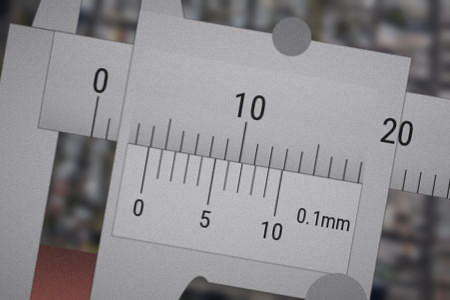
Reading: 3.9,mm
